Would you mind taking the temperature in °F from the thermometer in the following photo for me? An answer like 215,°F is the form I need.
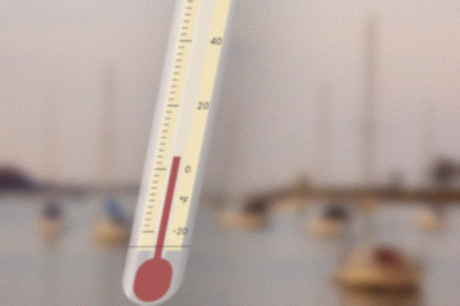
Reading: 4,°F
